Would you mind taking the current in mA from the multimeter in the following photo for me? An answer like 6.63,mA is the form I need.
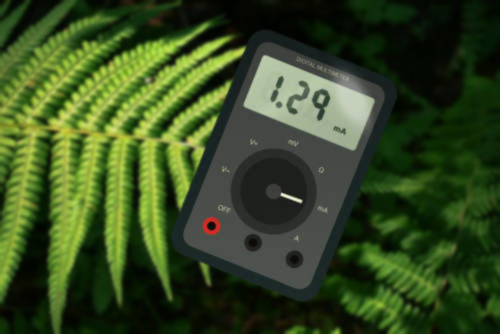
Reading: 1.29,mA
